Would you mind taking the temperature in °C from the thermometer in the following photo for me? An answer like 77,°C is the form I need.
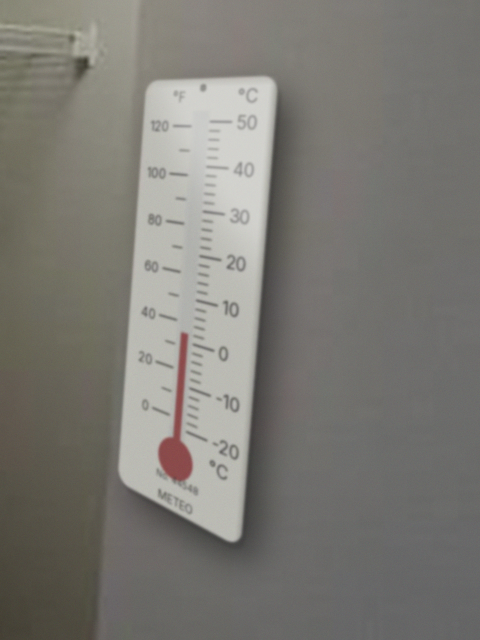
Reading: 2,°C
